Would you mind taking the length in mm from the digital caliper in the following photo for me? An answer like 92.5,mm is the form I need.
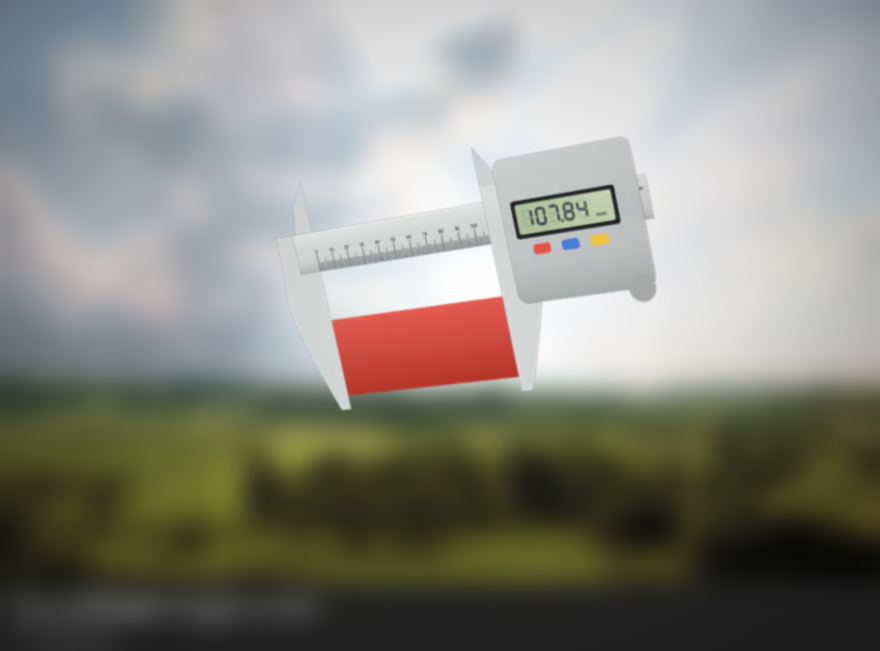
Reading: 107.84,mm
